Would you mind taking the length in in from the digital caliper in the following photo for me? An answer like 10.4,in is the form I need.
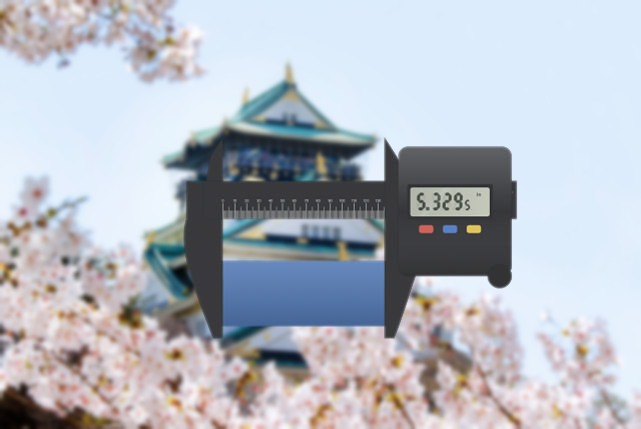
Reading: 5.3295,in
